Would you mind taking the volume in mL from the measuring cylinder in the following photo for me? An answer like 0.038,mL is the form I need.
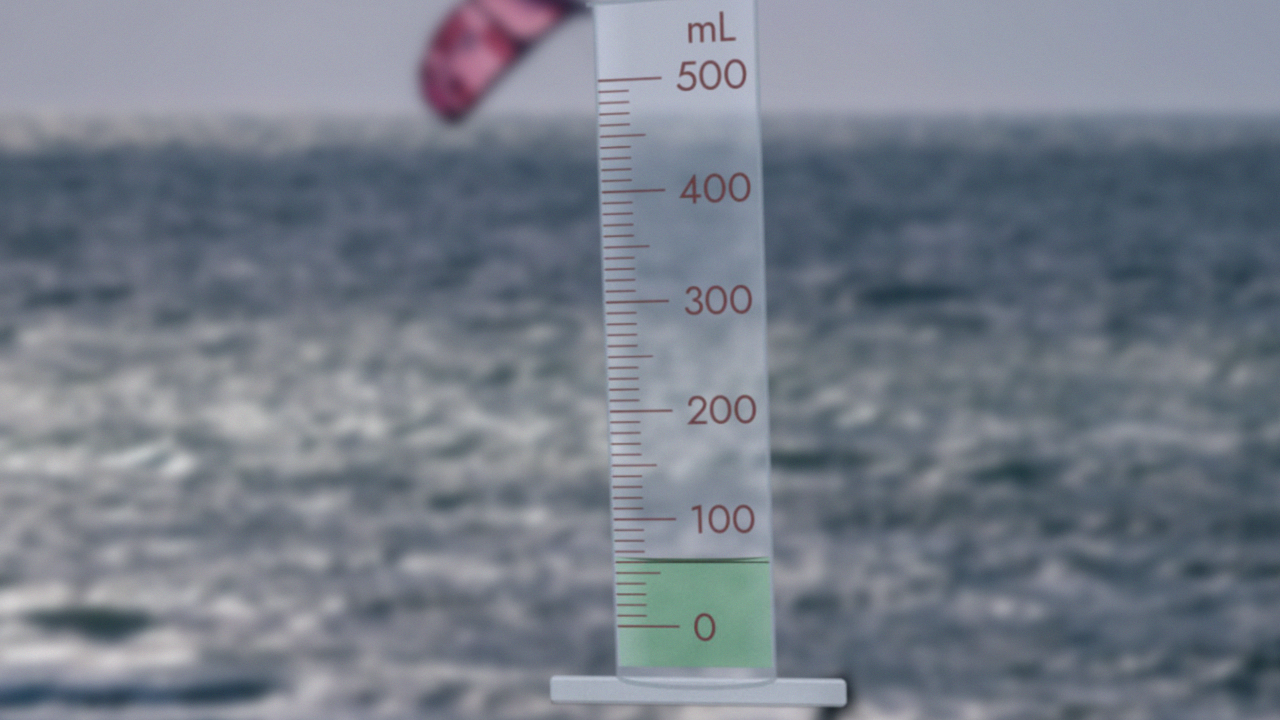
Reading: 60,mL
